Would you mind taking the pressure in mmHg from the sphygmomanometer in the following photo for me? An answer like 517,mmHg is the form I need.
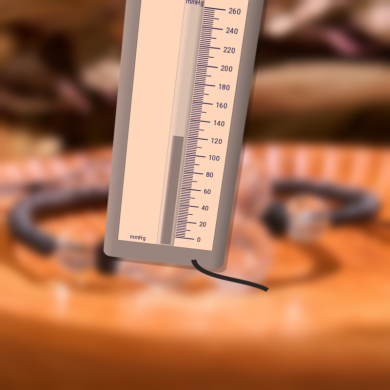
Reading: 120,mmHg
